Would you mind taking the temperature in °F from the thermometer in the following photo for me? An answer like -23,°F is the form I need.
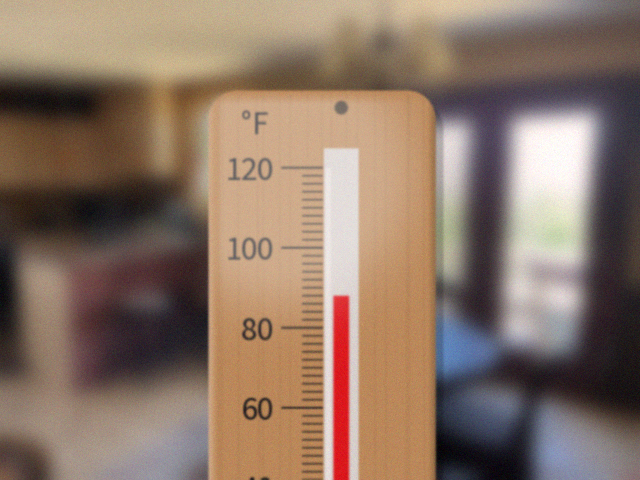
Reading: 88,°F
